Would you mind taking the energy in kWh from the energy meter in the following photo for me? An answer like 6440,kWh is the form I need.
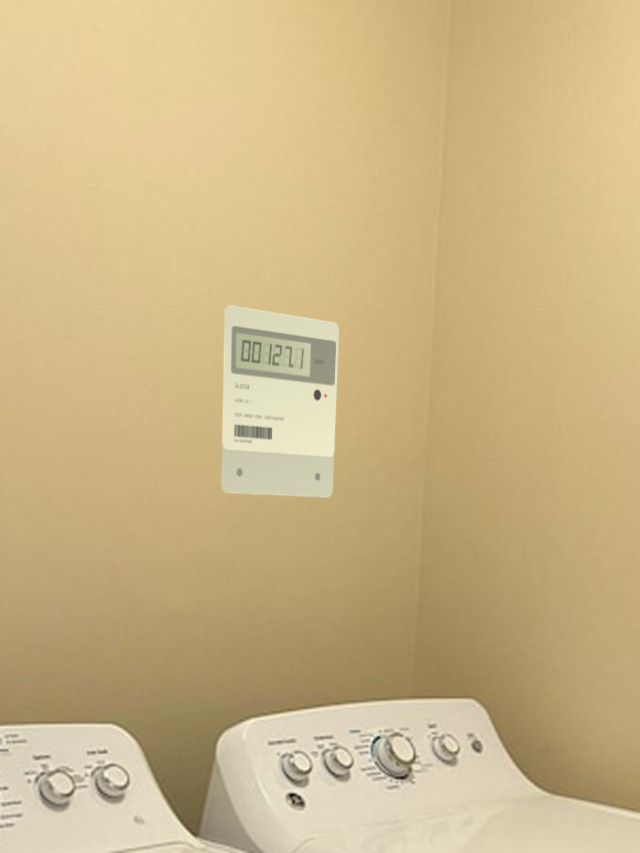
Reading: 127.1,kWh
